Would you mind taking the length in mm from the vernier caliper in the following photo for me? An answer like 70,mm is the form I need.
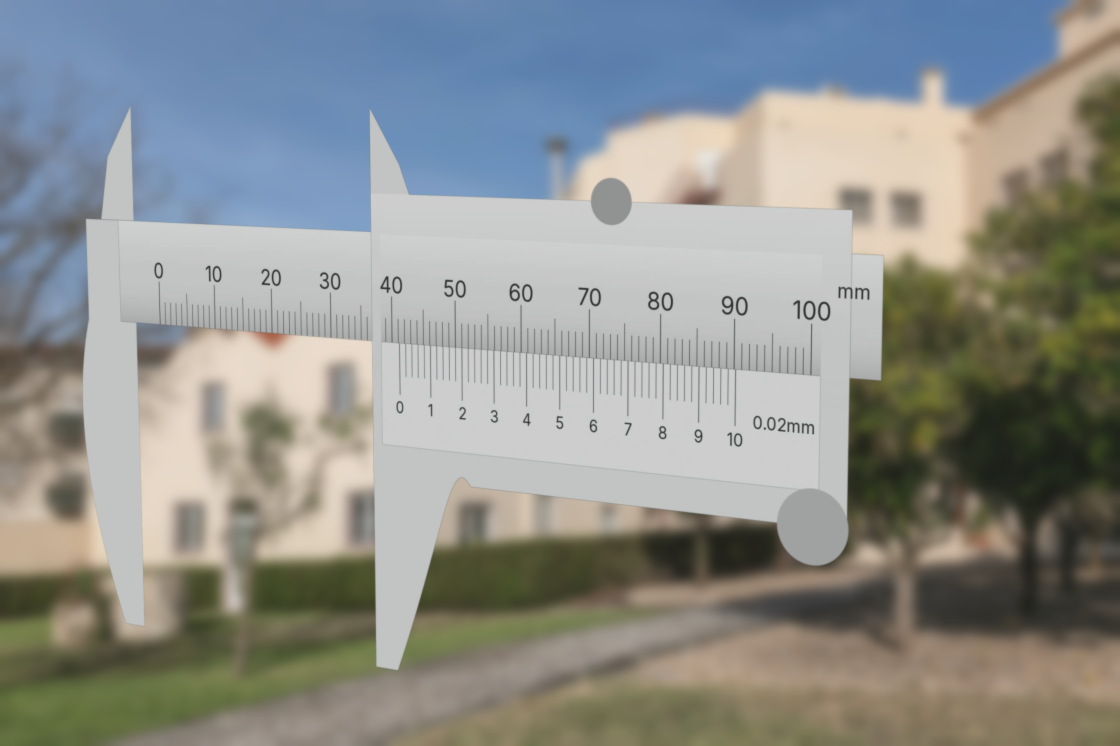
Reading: 41.2,mm
